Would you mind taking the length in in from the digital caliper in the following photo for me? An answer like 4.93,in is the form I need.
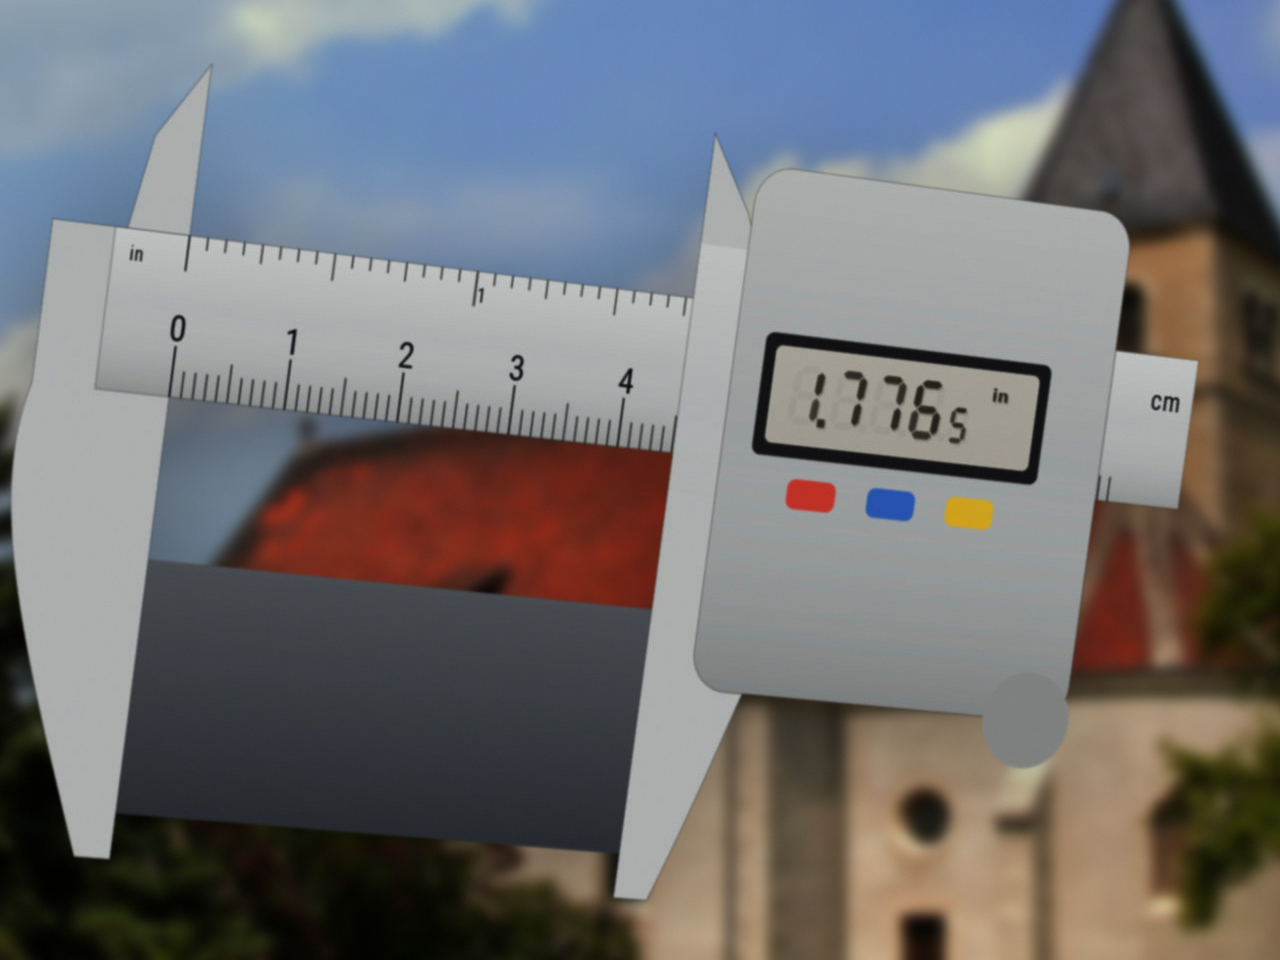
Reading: 1.7765,in
